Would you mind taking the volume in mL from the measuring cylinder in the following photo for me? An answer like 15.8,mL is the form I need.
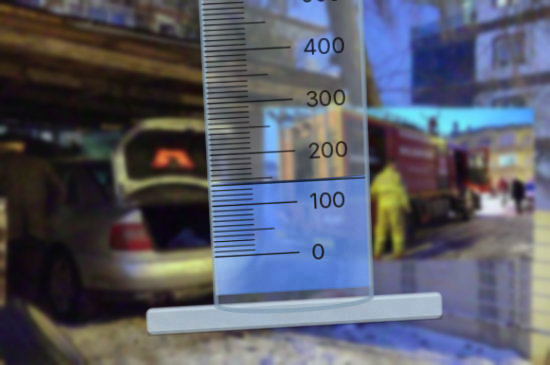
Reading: 140,mL
